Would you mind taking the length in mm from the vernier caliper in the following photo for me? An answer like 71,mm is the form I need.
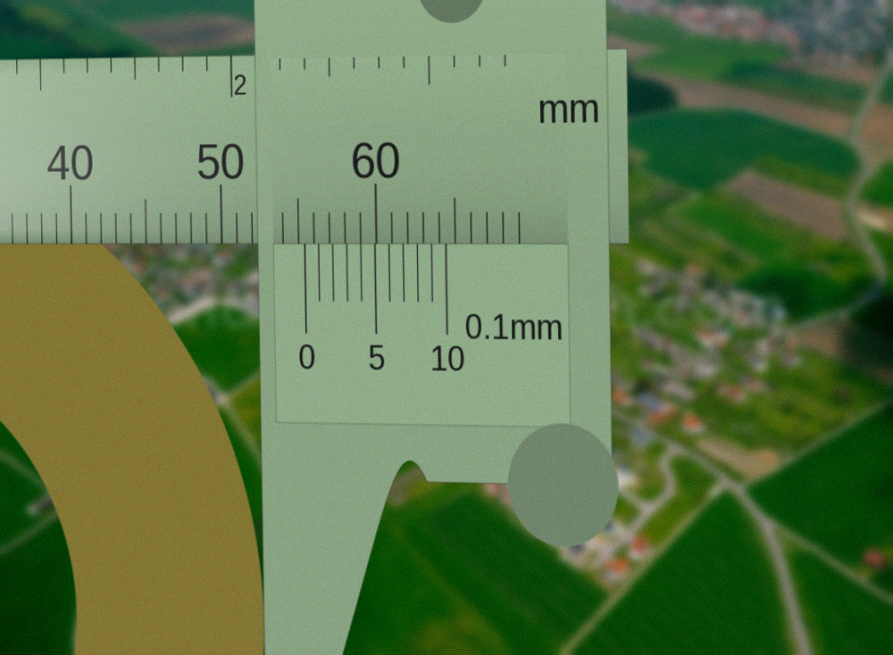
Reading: 55.4,mm
